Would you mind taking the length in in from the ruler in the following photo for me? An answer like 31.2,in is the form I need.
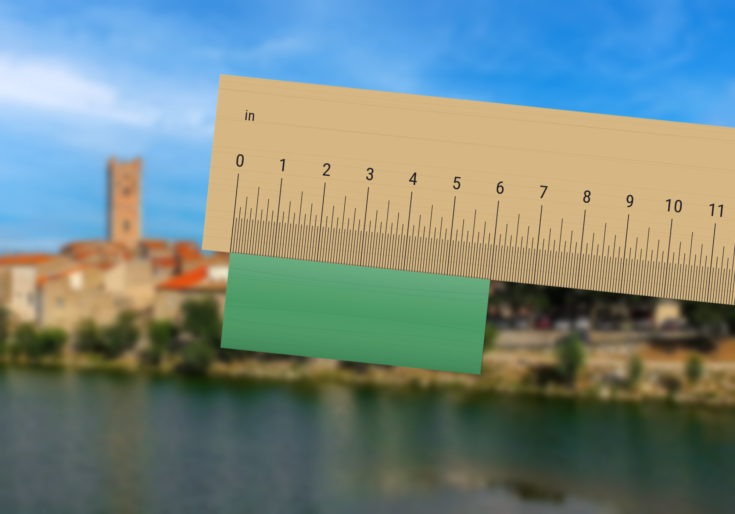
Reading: 6,in
